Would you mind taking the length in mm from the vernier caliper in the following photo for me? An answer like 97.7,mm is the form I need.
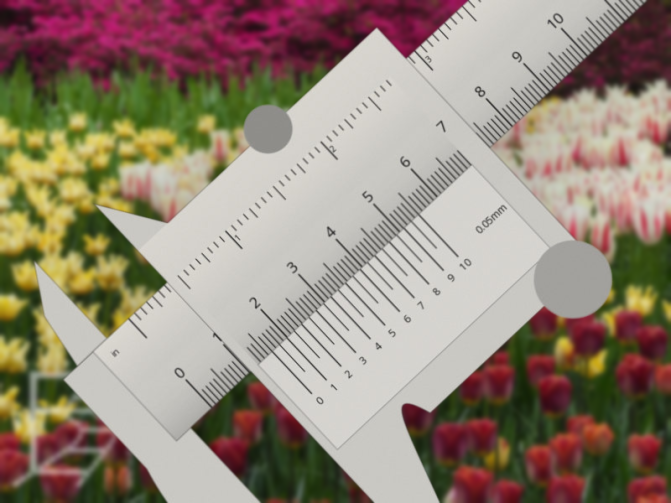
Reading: 16.0,mm
